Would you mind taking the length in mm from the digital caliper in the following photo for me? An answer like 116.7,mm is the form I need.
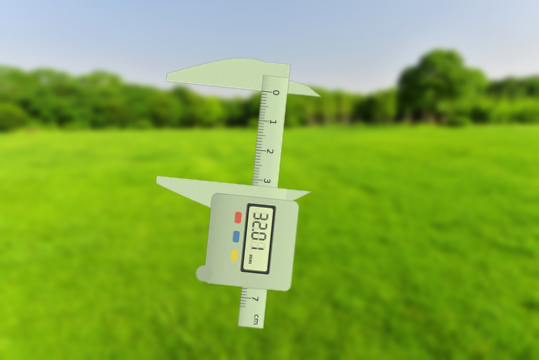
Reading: 32.01,mm
